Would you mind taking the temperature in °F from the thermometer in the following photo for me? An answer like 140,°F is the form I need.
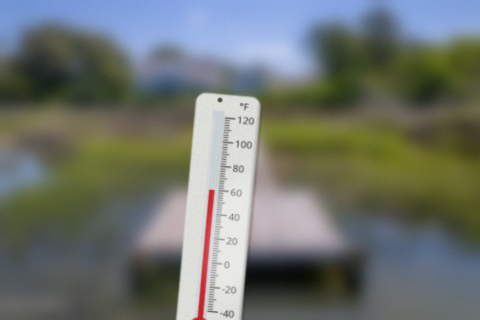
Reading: 60,°F
